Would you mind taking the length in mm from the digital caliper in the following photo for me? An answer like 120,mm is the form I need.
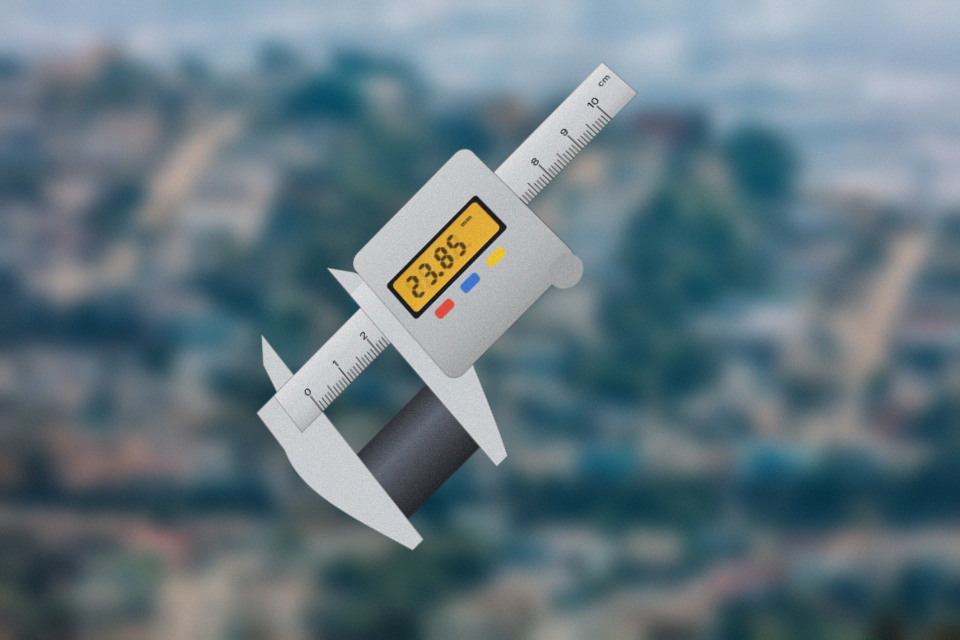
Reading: 23.85,mm
